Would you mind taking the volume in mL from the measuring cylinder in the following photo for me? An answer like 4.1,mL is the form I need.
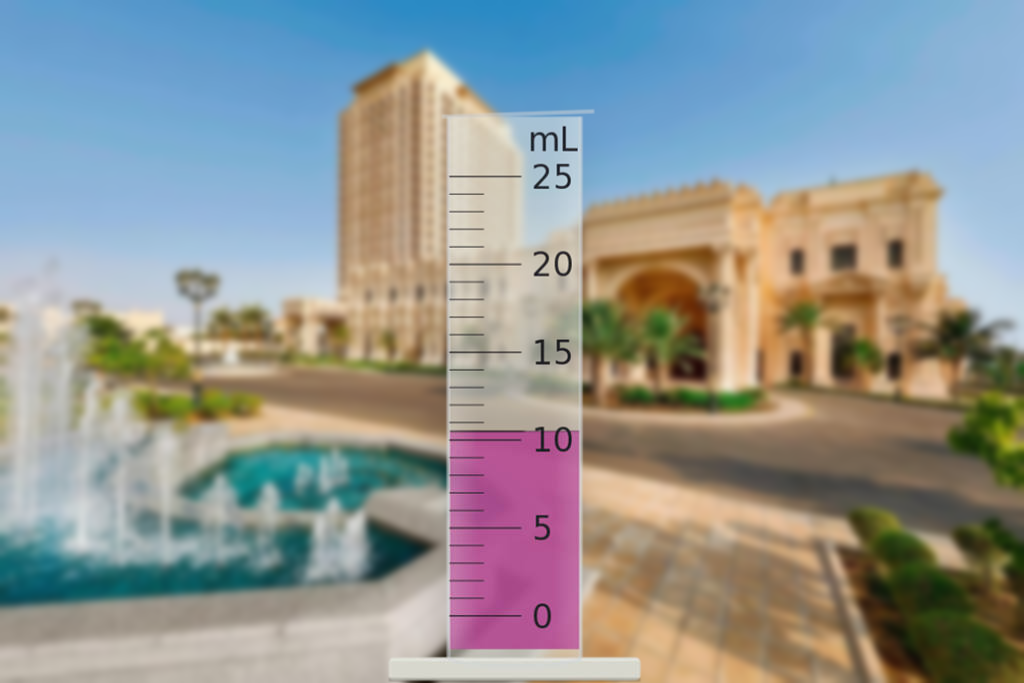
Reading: 10.5,mL
